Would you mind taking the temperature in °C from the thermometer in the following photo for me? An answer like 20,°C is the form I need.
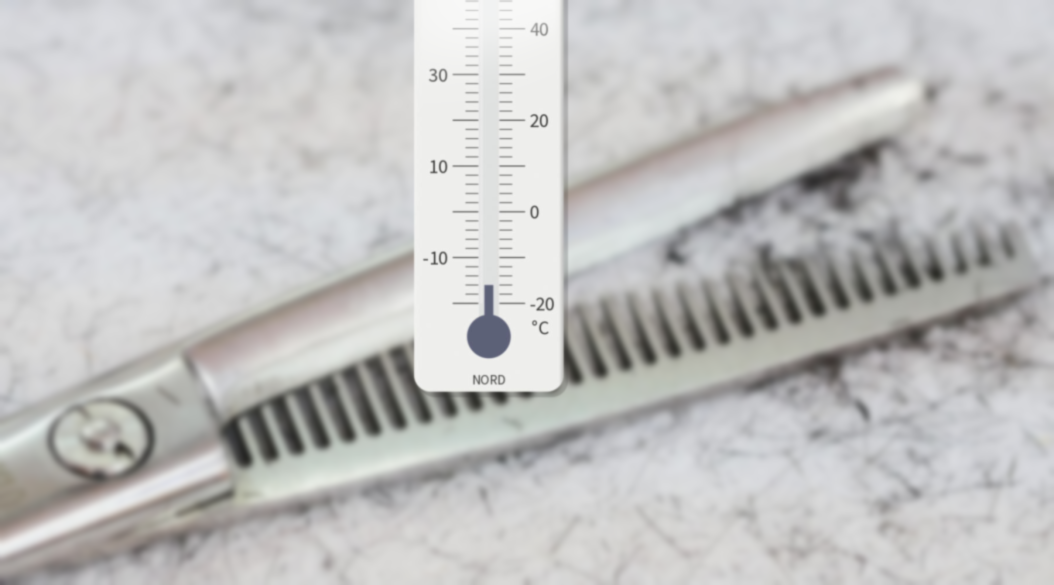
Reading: -16,°C
